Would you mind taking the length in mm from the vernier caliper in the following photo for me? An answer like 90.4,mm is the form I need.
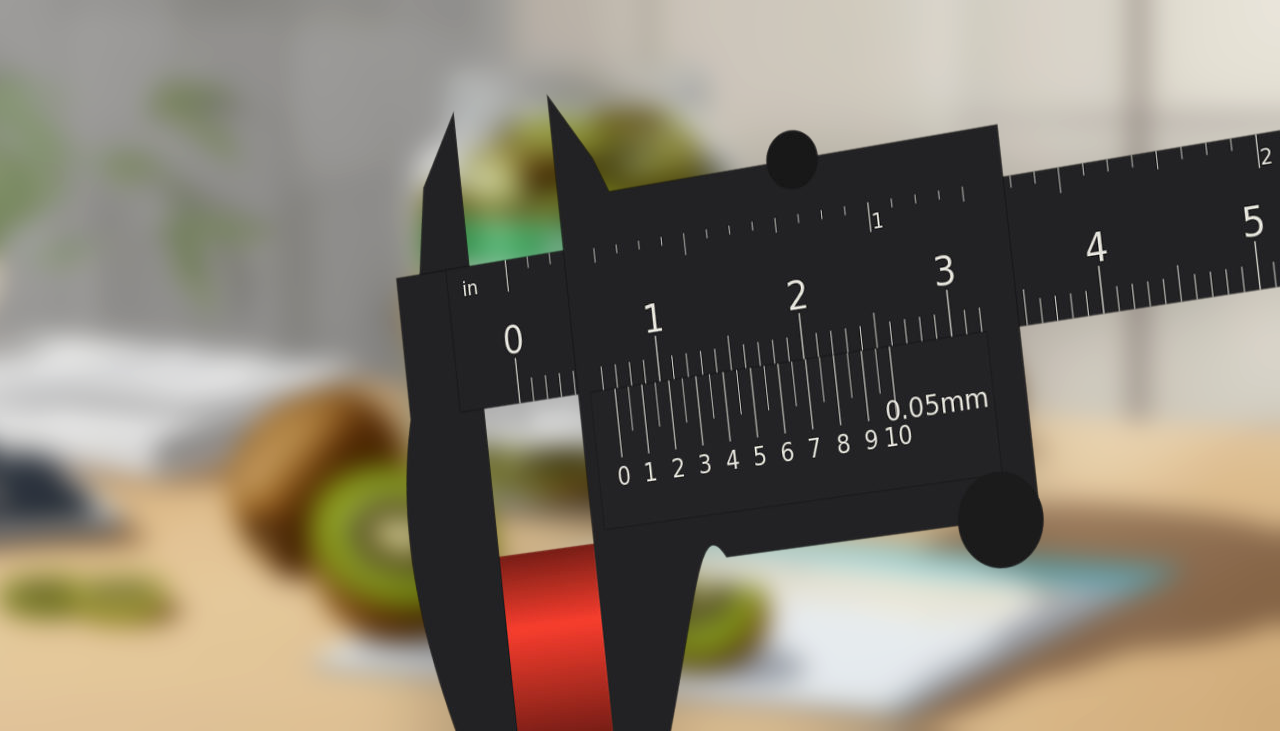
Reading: 6.8,mm
